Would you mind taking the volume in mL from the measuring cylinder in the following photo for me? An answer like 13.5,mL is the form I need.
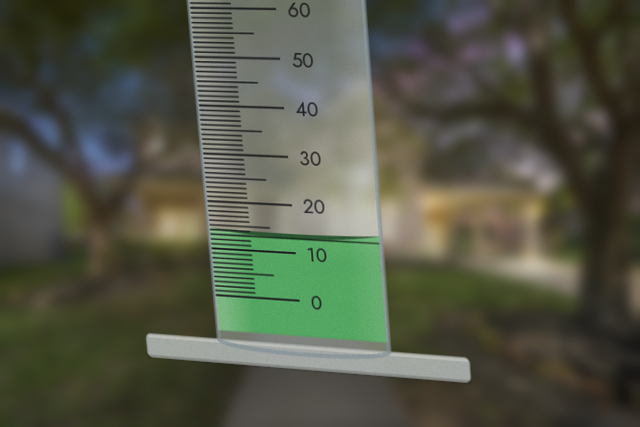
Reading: 13,mL
